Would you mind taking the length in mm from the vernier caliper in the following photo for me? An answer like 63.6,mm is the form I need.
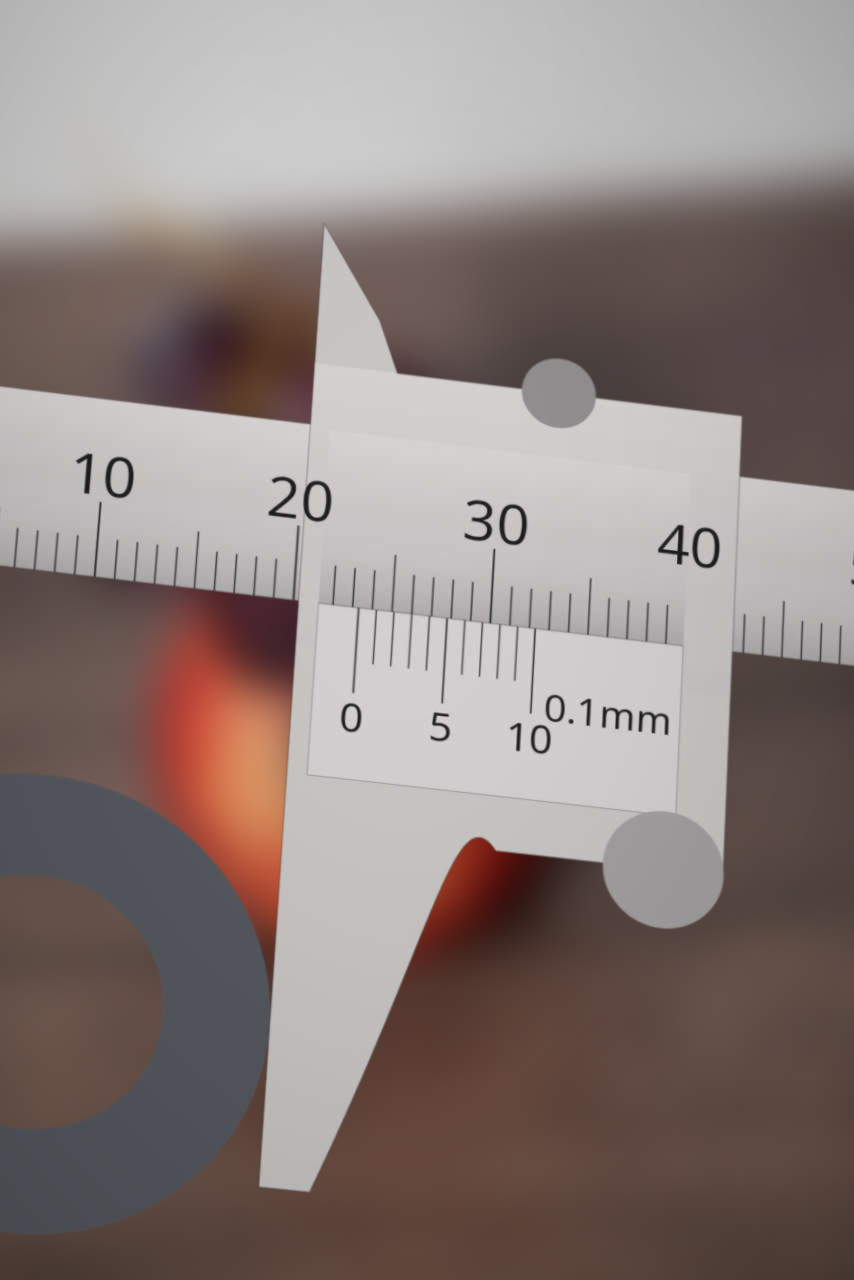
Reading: 23.3,mm
